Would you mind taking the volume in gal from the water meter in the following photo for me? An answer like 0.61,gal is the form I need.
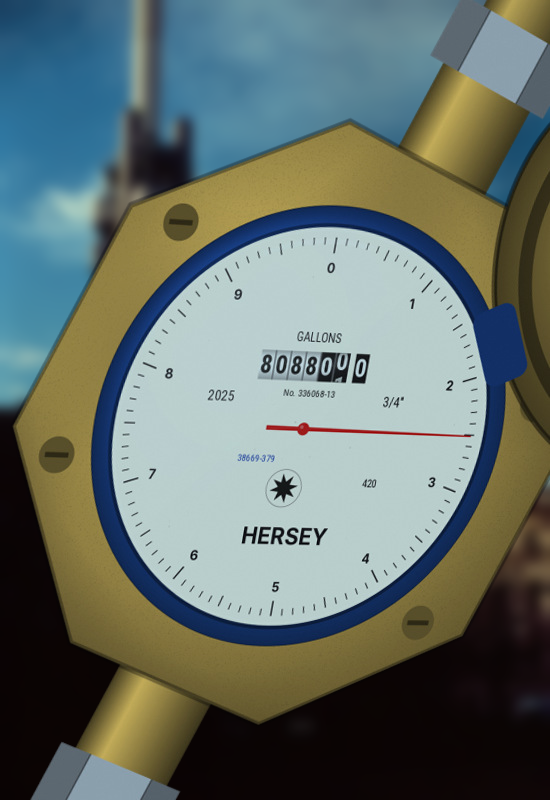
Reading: 8088002.5,gal
